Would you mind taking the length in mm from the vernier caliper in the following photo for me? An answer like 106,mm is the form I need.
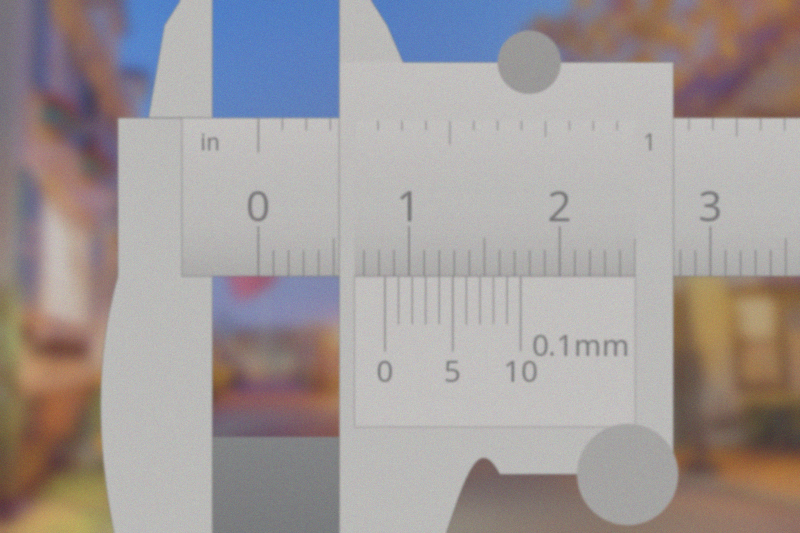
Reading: 8.4,mm
